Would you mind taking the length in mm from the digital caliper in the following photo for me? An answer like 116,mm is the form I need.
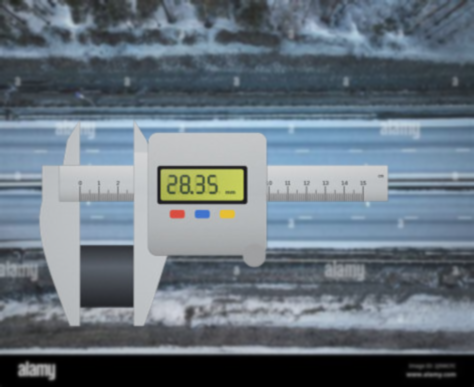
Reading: 28.35,mm
